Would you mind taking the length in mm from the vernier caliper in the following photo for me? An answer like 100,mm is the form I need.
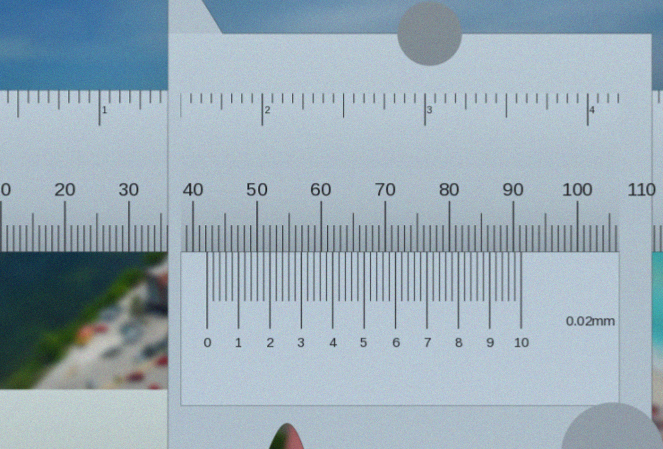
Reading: 42.2,mm
